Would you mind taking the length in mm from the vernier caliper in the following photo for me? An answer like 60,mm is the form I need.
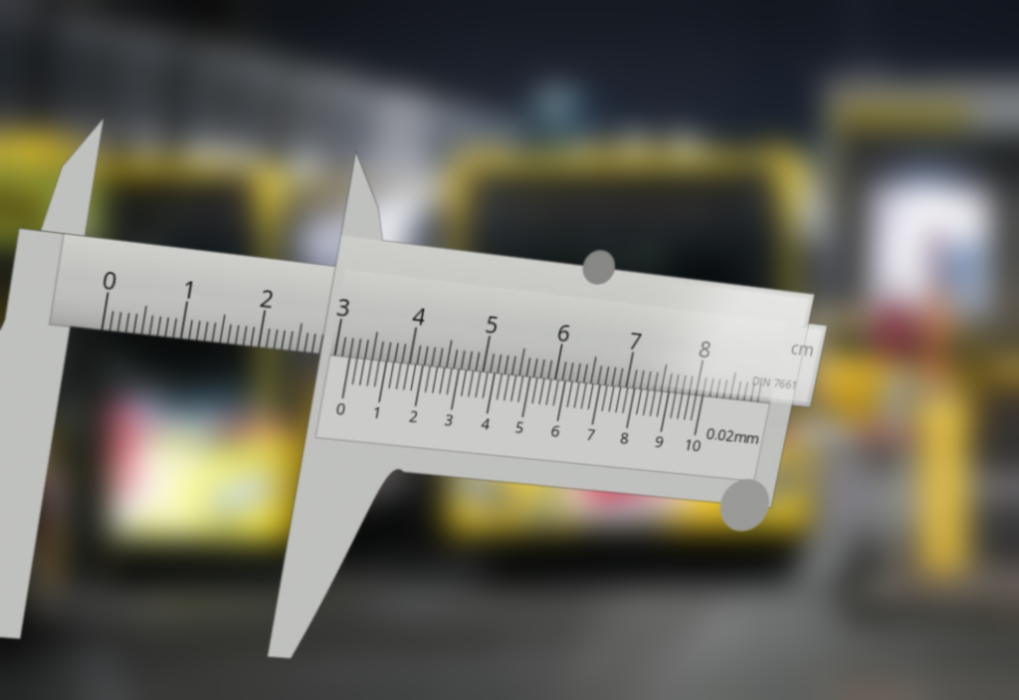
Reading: 32.0,mm
